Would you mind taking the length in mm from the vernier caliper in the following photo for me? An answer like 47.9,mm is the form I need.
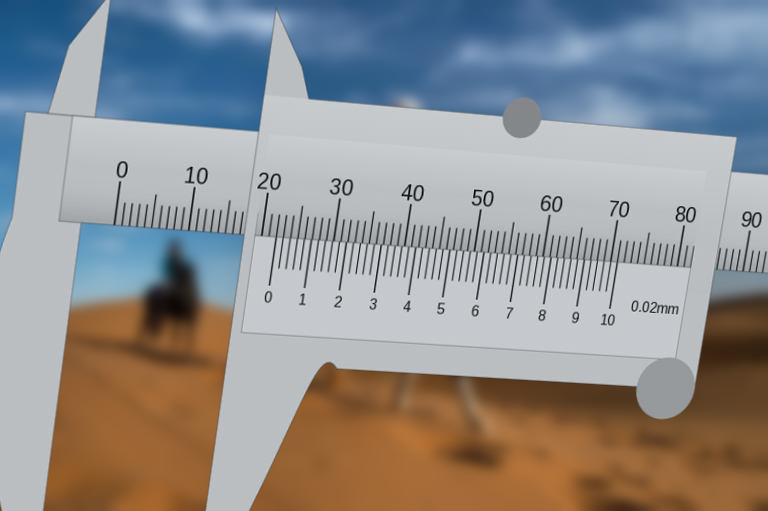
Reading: 22.0,mm
